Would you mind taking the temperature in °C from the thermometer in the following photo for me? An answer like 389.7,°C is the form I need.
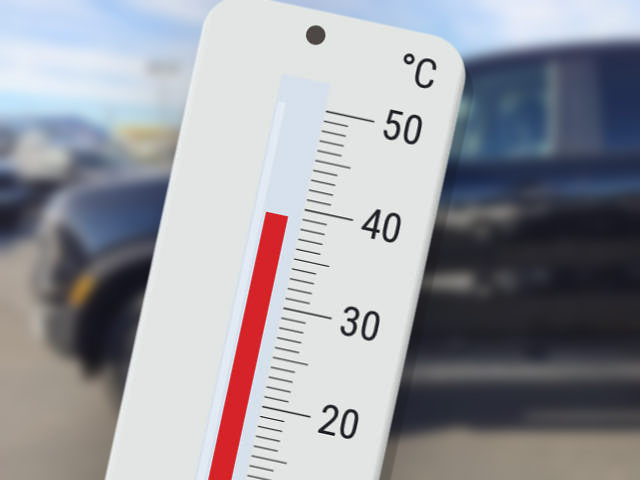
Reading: 39,°C
